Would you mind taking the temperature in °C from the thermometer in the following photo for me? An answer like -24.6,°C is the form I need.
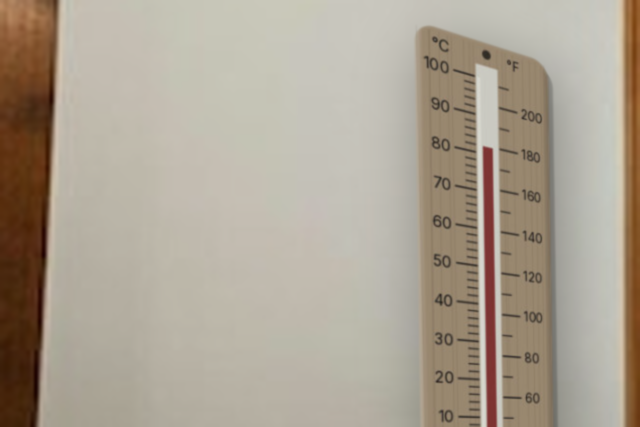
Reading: 82,°C
